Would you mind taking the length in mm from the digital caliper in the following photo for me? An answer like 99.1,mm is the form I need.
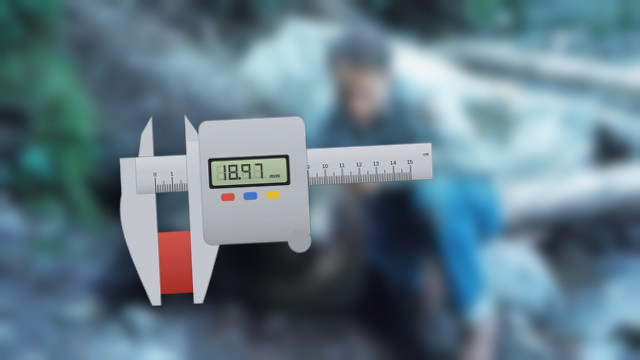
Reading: 18.97,mm
